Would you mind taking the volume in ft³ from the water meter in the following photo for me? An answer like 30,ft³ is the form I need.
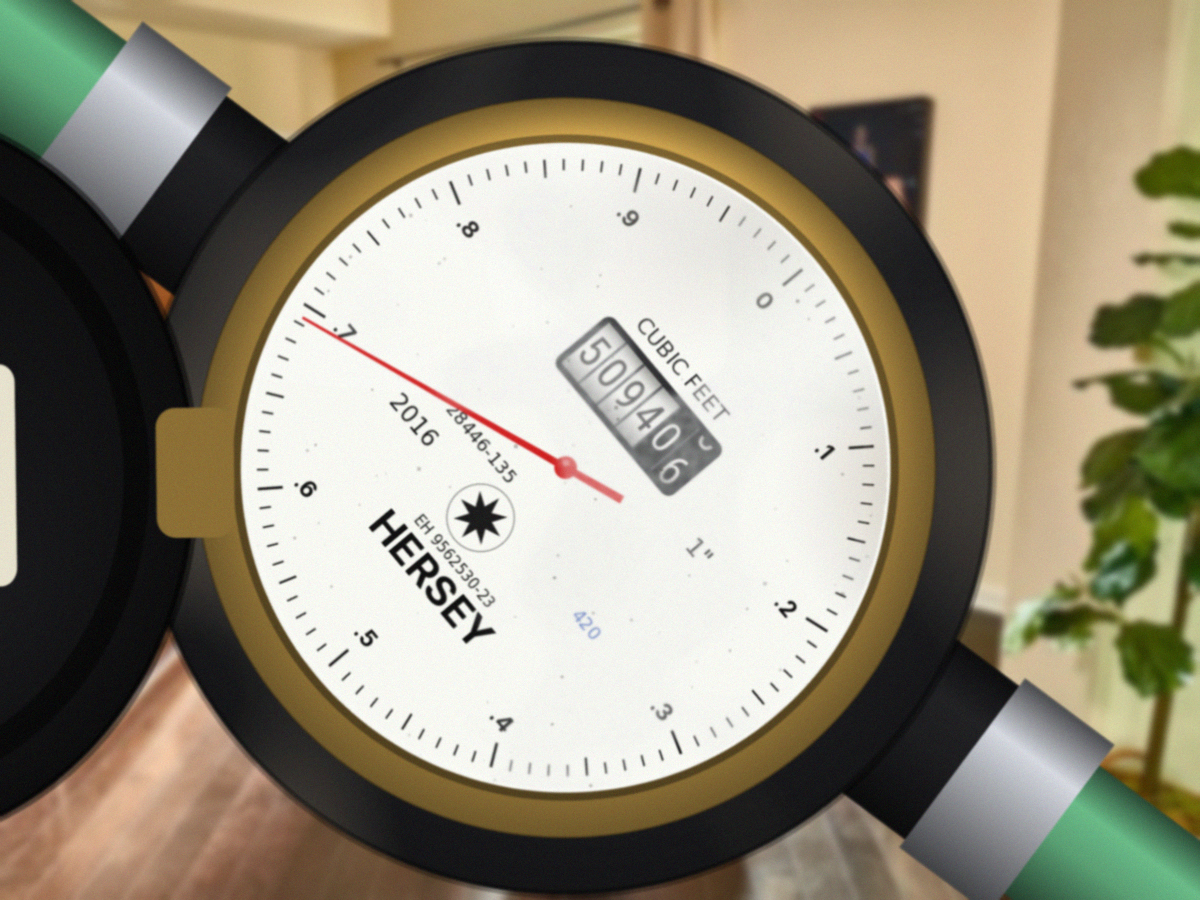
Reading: 509405.69,ft³
